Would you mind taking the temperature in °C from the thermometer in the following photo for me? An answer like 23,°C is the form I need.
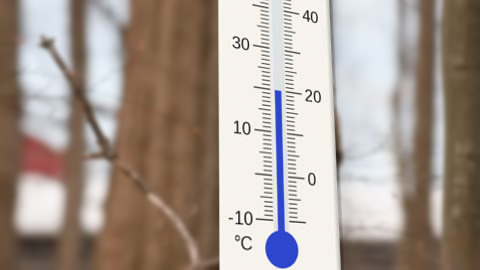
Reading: 20,°C
